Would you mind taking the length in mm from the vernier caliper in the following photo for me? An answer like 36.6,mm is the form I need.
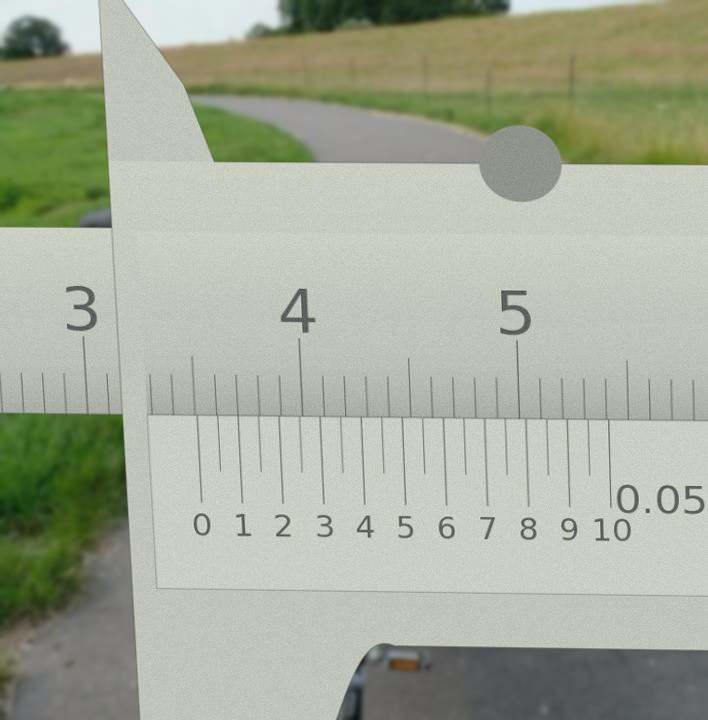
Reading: 35.1,mm
